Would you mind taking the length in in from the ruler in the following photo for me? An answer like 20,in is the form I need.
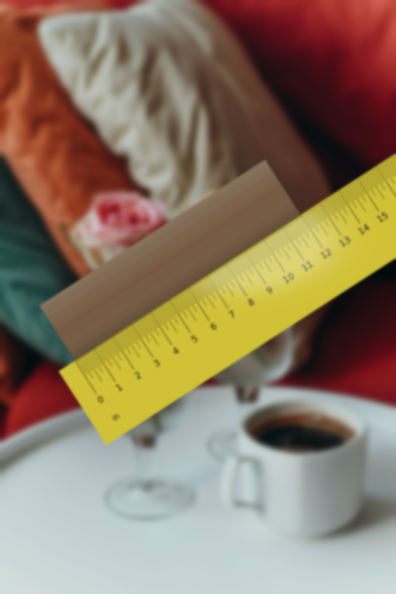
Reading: 12,in
